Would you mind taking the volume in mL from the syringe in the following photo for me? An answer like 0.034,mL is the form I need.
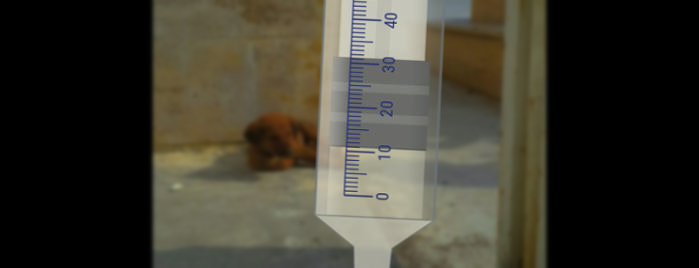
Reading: 11,mL
